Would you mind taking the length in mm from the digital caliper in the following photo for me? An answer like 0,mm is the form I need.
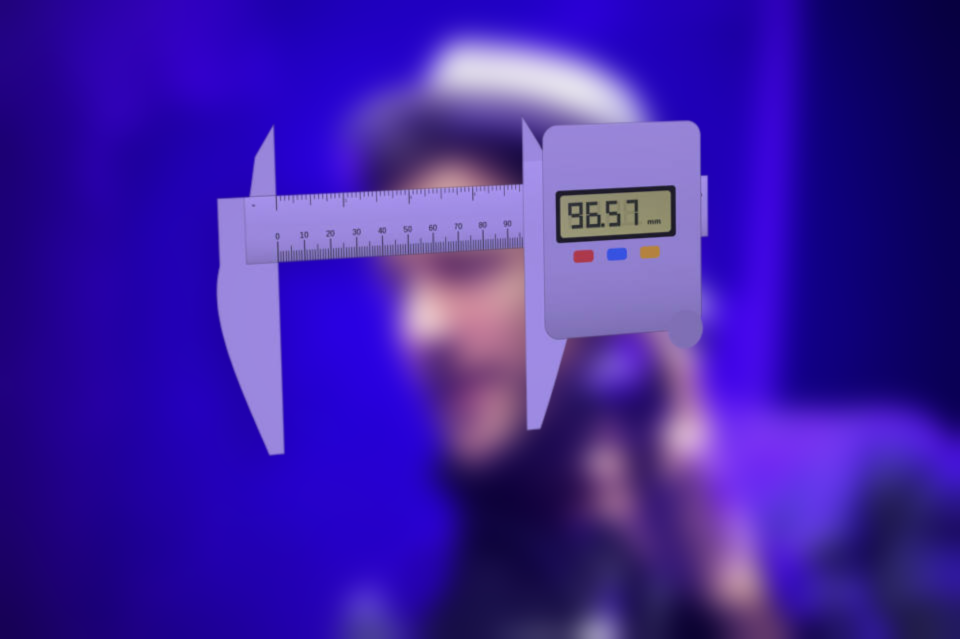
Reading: 96.57,mm
